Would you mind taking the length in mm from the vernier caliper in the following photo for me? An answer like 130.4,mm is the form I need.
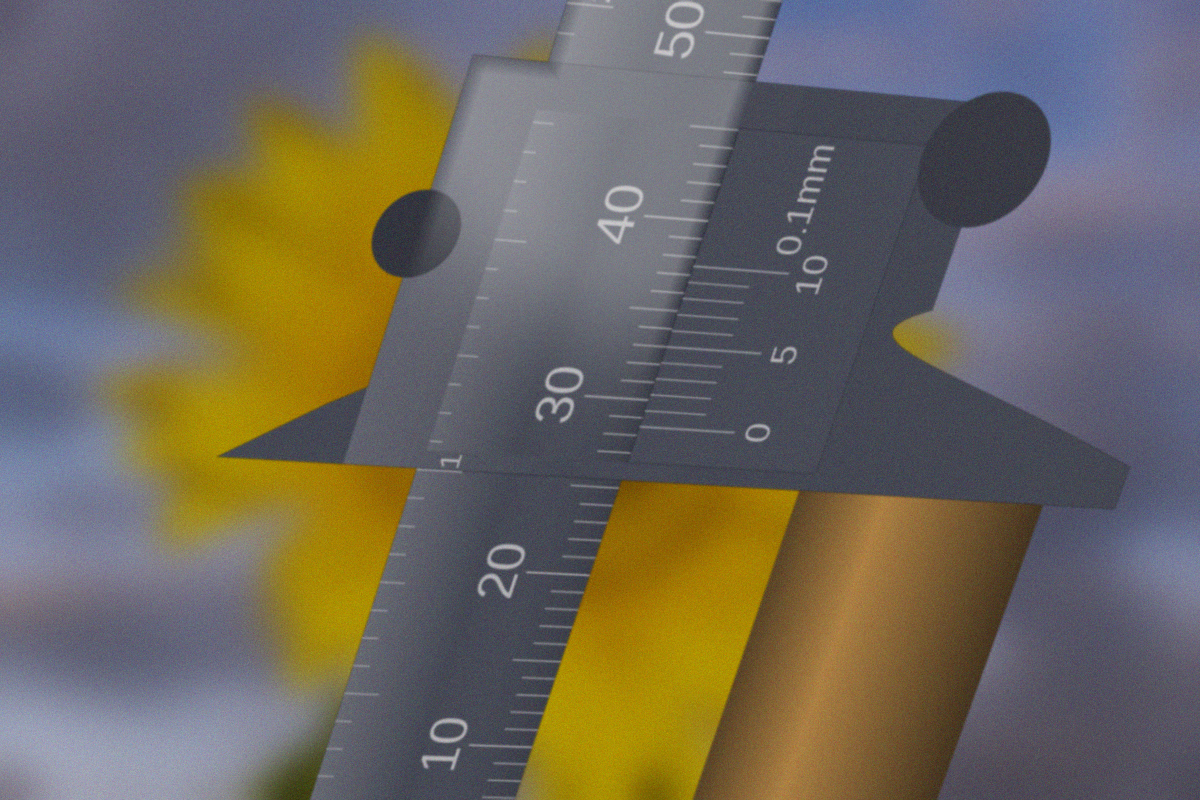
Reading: 28.5,mm
